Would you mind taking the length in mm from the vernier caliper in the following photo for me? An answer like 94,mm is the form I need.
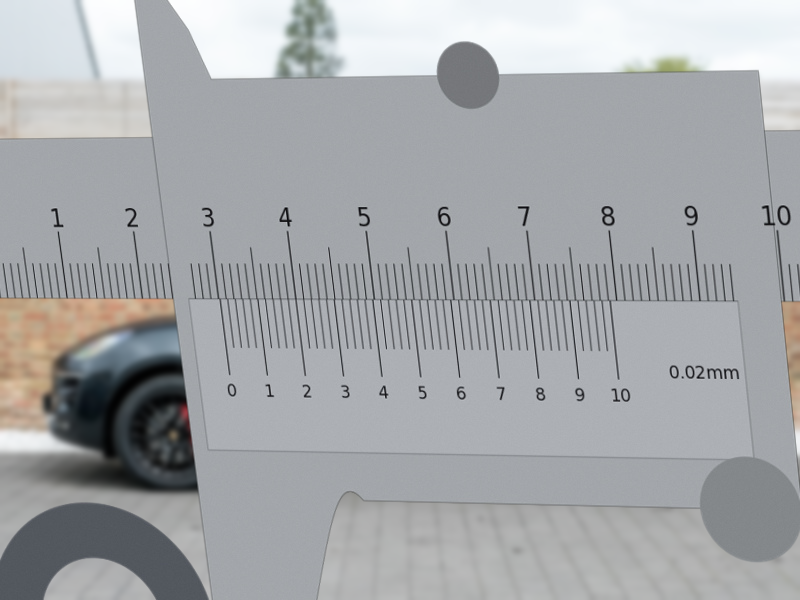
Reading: 30.2,mm
